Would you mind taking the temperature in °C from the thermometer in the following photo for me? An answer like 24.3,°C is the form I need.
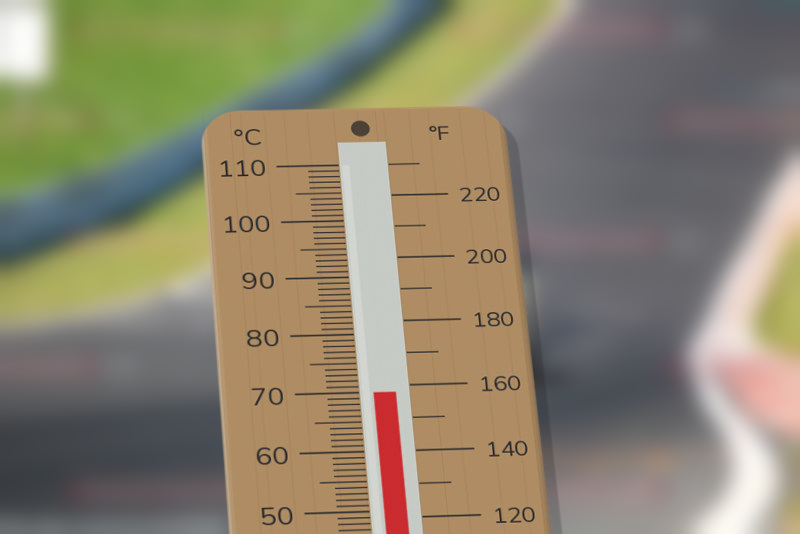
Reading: 70,°C
